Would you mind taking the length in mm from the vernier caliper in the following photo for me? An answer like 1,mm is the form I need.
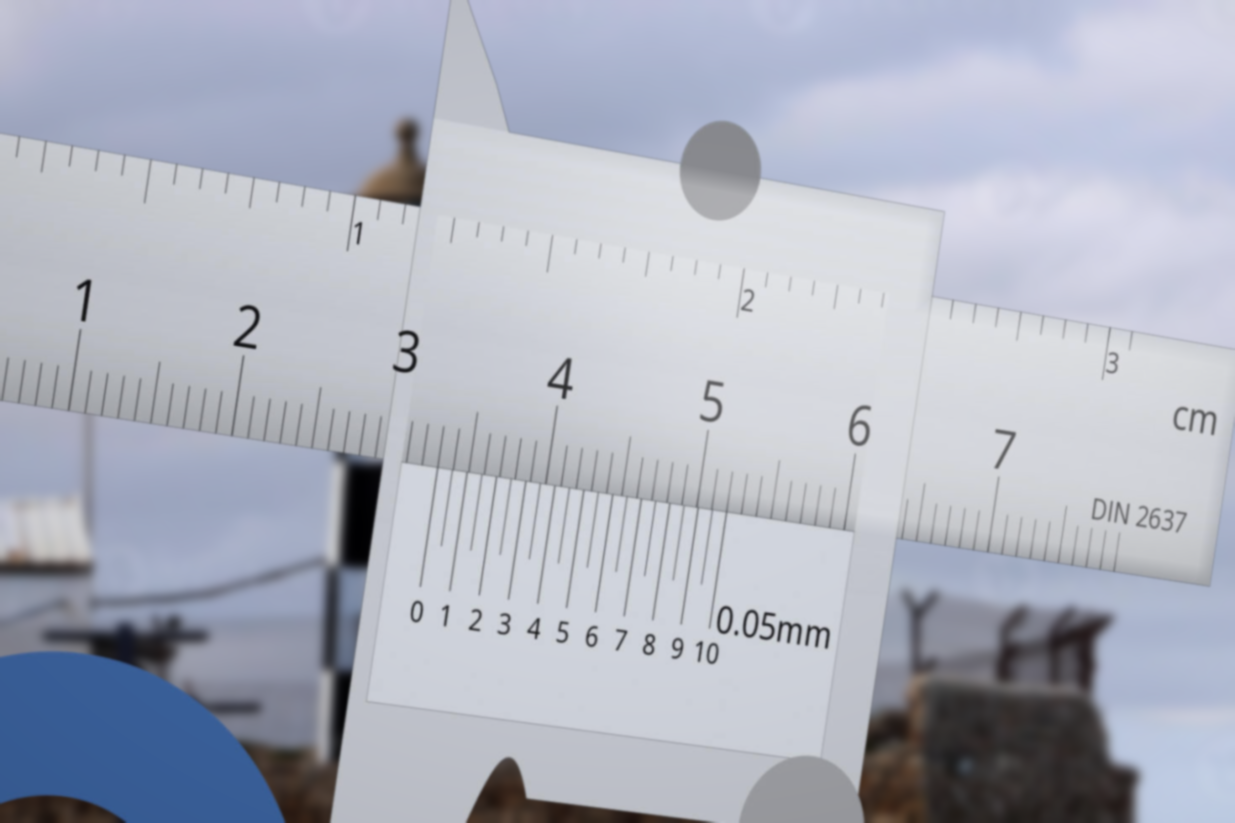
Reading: 33.0,mm
